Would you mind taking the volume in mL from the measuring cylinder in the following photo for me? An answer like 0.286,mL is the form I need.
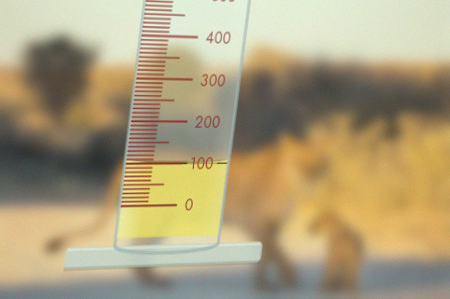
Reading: 100,mL
